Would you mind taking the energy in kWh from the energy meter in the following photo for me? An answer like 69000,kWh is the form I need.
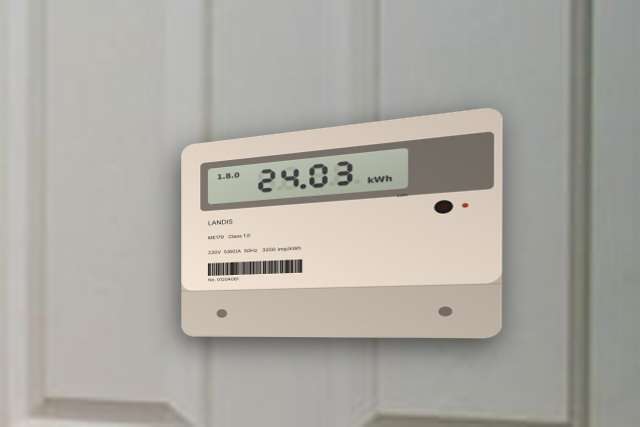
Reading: 24.03,kWh
